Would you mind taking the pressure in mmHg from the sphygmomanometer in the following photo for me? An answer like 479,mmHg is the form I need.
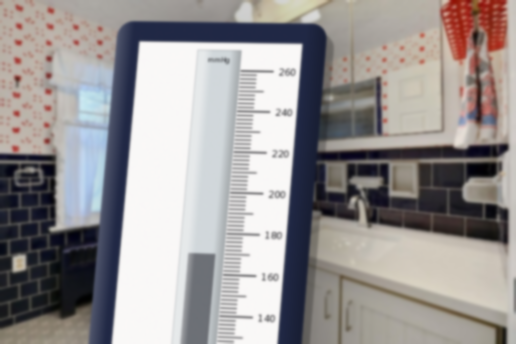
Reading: 170,mmHg
